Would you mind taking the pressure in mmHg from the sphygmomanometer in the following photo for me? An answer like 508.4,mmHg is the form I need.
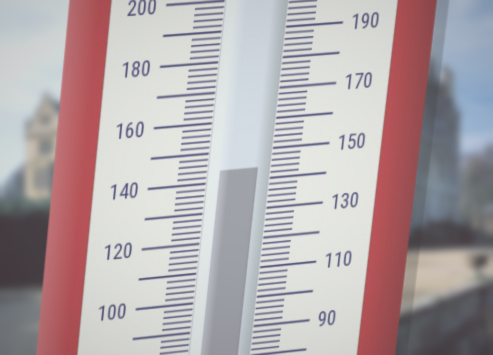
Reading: 144,mmHg
